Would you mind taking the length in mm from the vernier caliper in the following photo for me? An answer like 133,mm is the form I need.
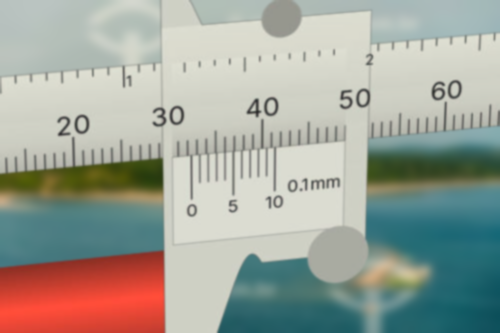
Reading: 32.4,mm
